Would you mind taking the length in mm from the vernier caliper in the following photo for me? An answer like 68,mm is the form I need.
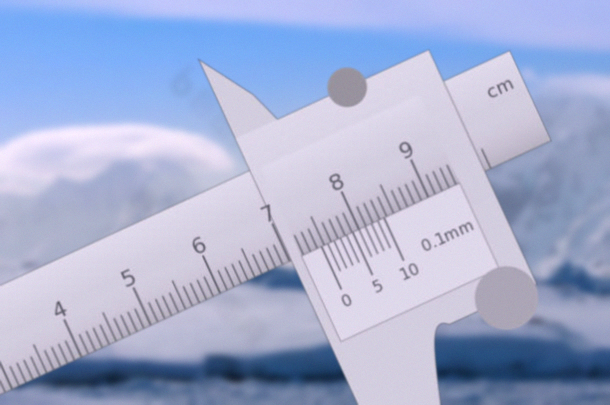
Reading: 74.6,mm
